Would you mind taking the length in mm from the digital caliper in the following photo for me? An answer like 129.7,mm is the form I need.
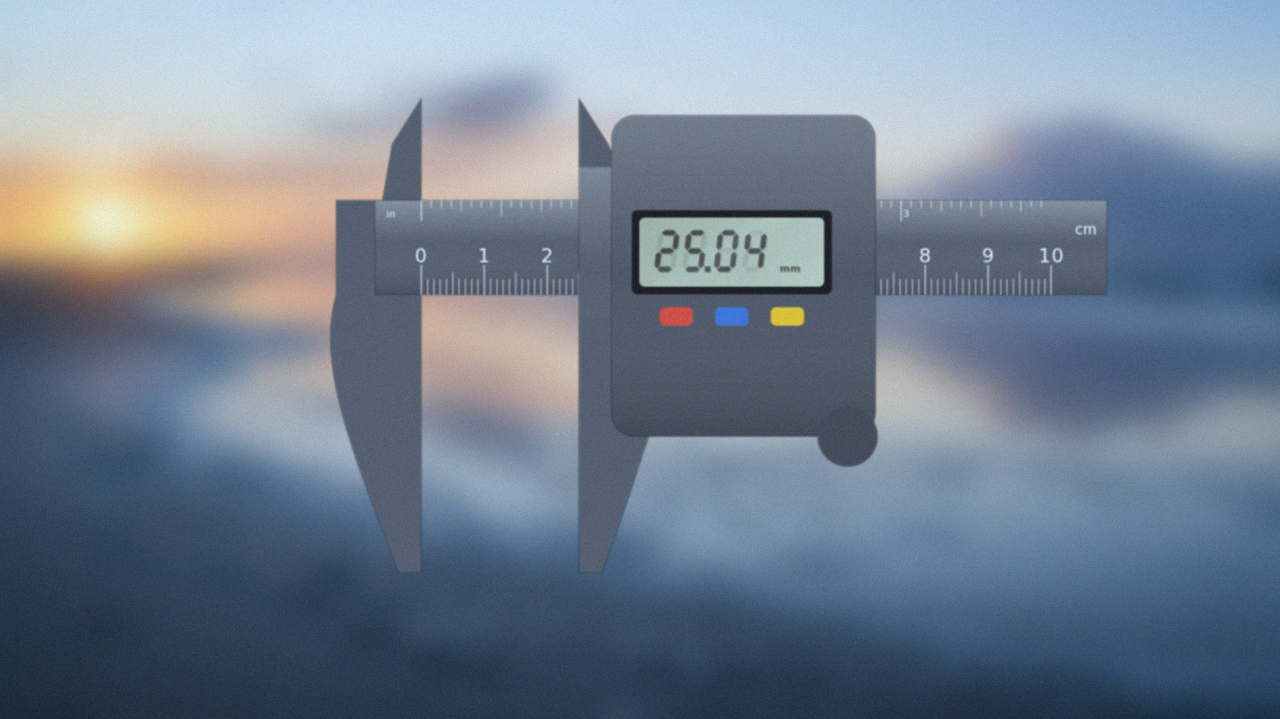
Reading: 25.04,mm
